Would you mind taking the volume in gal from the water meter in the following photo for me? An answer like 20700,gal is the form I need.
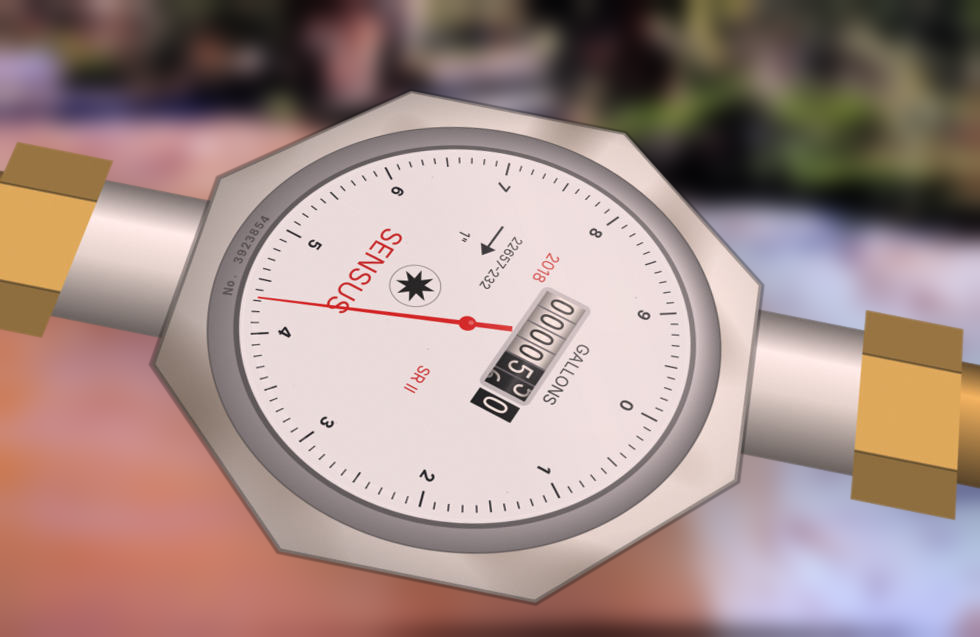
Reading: 554.3,gal
